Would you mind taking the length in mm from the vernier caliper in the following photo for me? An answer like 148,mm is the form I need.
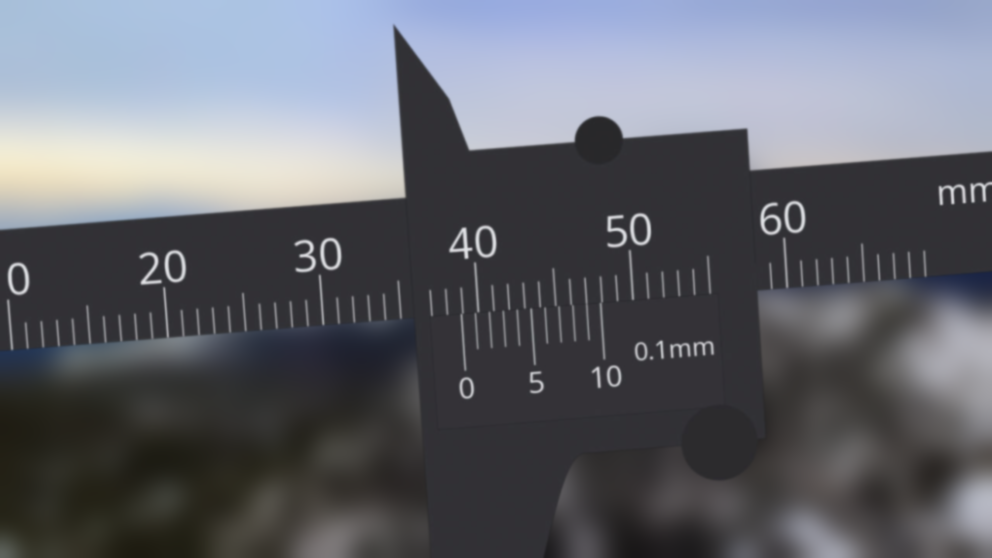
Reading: 38.9,mm
